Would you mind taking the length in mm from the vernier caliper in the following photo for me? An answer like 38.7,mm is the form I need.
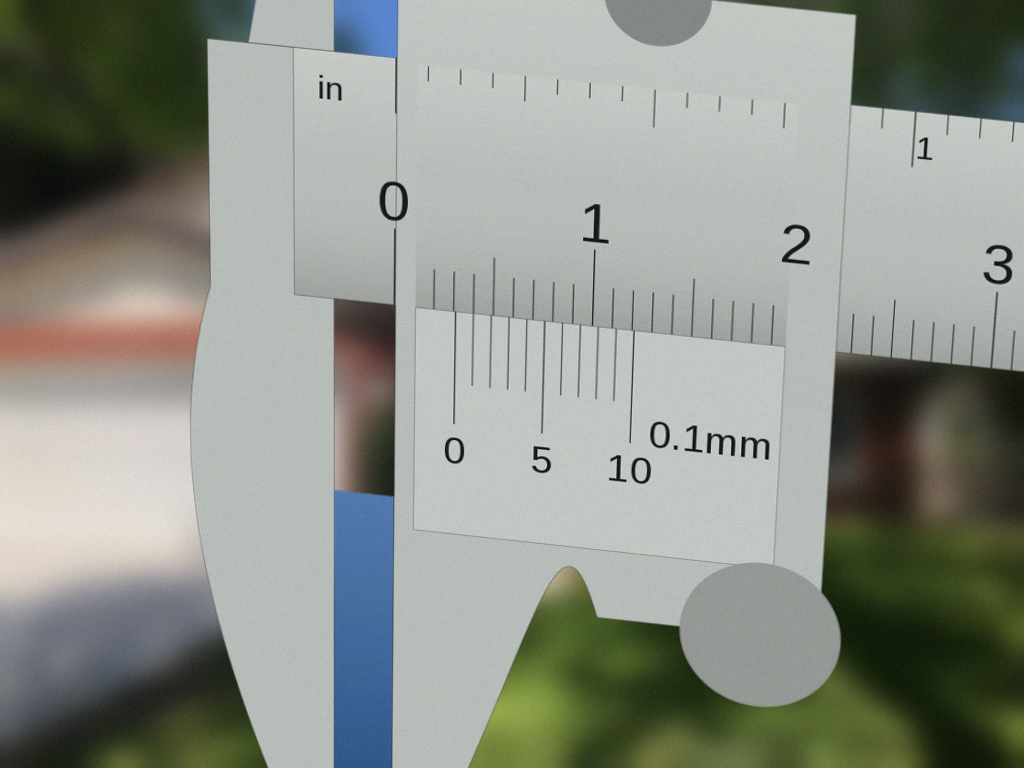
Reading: 3.1,mm
